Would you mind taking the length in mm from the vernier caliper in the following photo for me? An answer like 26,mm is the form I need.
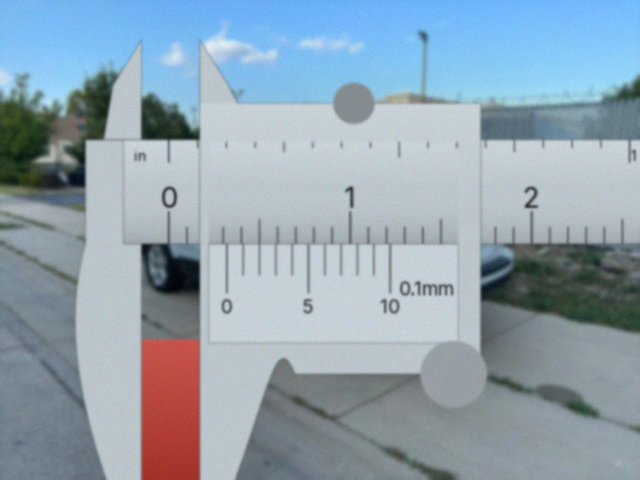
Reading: 3.2,mm
